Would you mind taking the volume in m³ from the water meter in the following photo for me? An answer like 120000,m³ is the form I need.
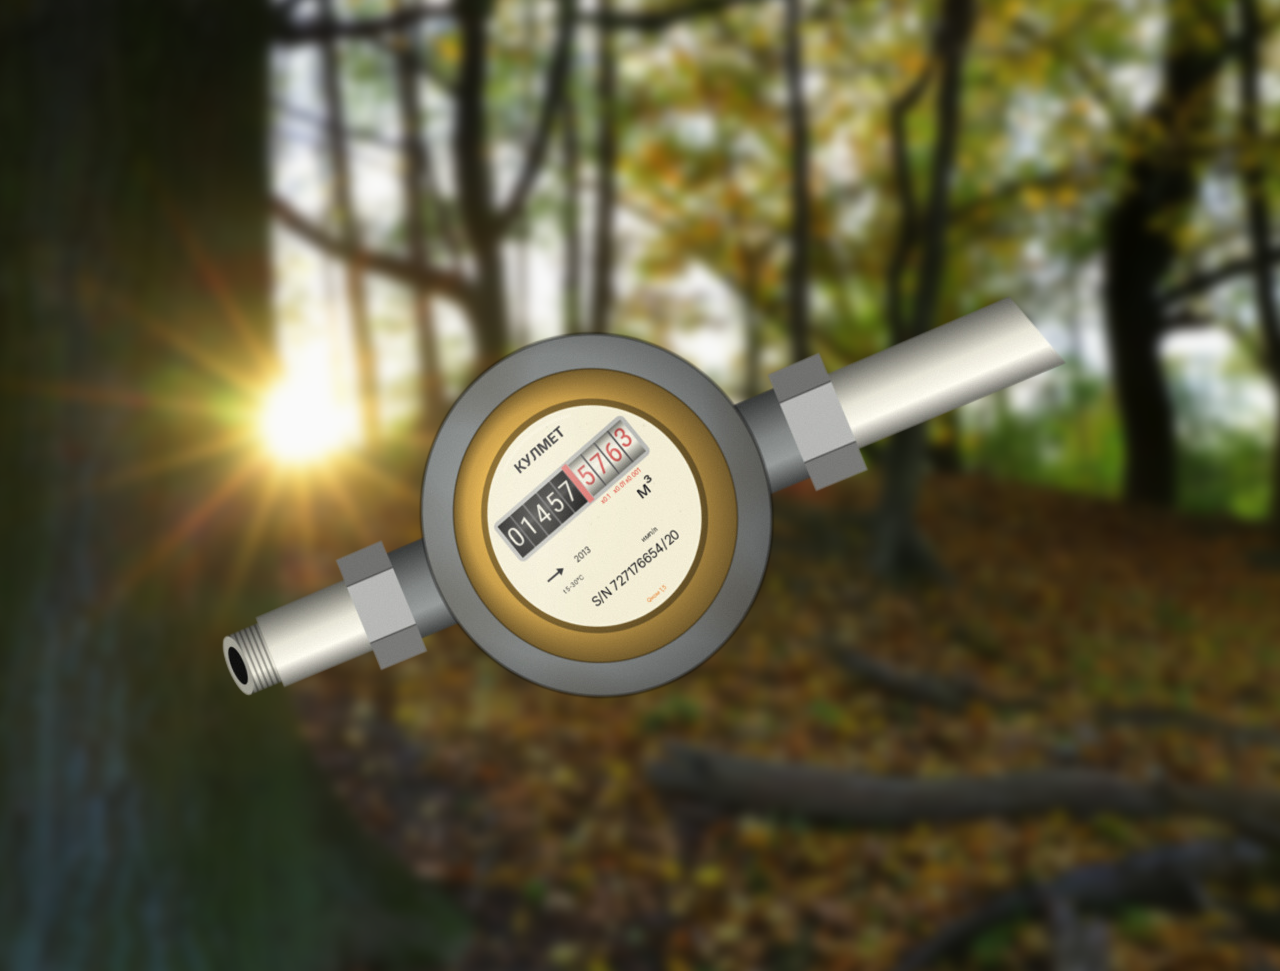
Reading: 1457.5763,m³
